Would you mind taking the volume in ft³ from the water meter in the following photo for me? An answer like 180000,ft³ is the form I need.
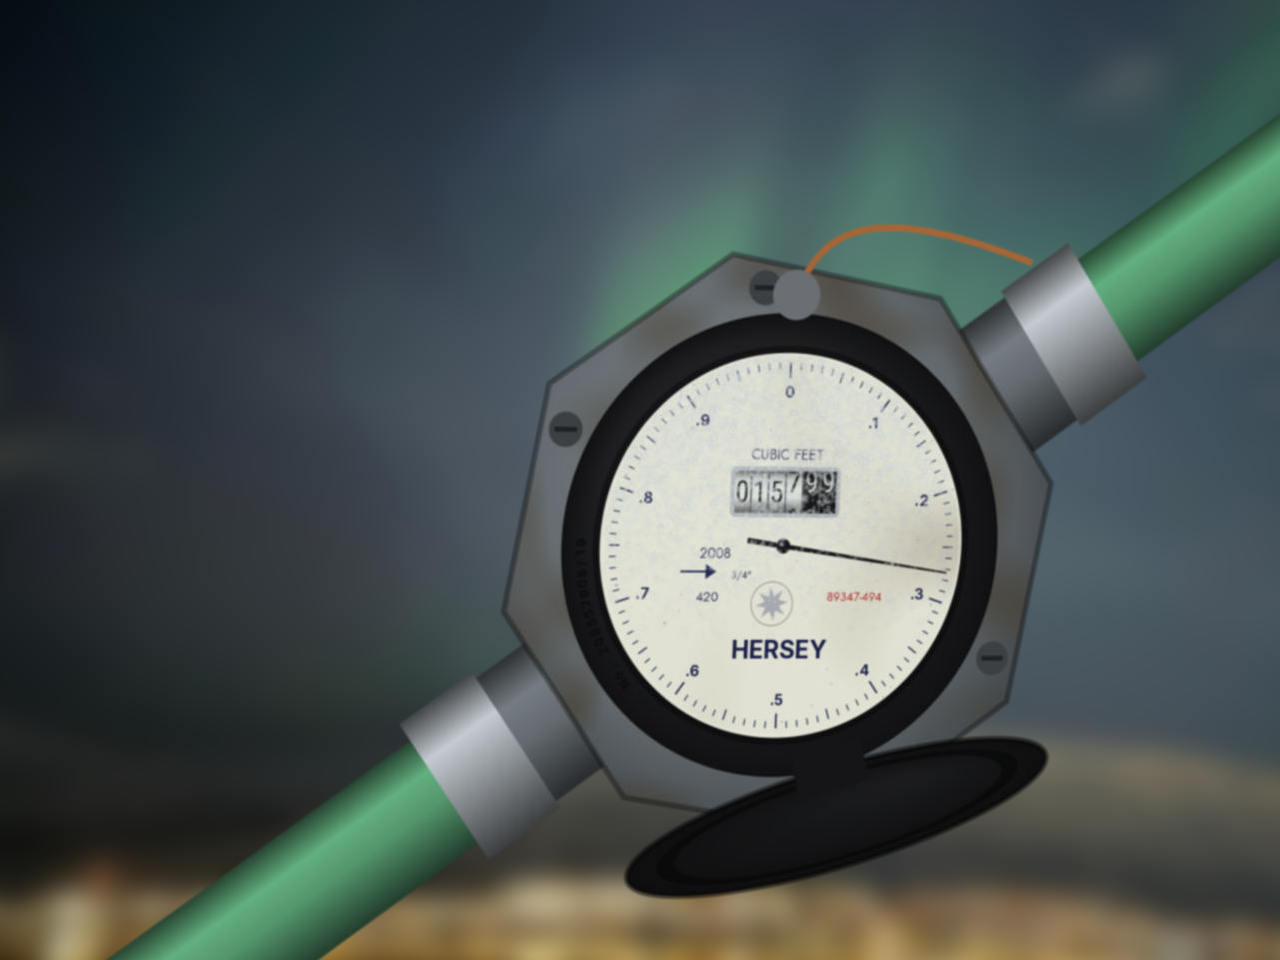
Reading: 15799.27,ft³
